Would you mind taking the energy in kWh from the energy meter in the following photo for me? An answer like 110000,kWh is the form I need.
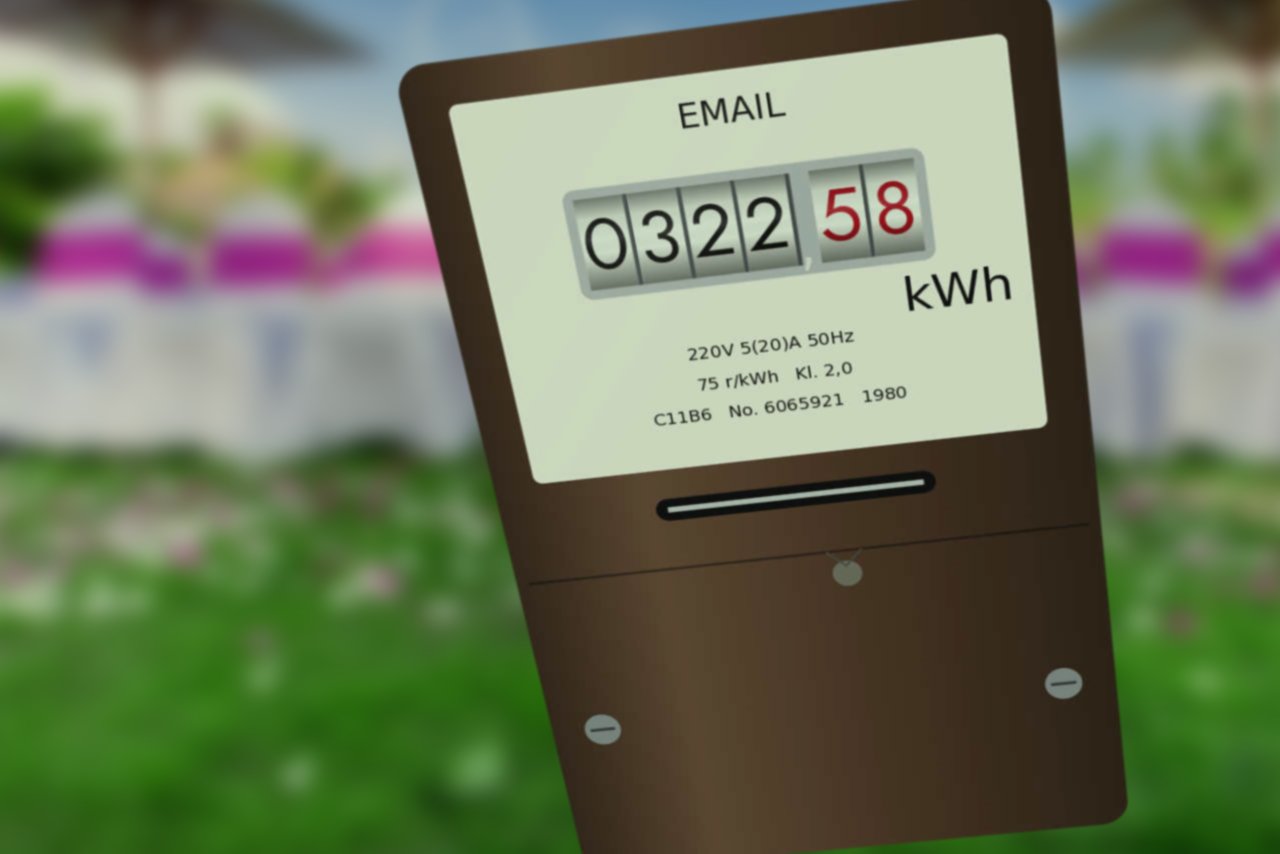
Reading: 322.58,kWh
